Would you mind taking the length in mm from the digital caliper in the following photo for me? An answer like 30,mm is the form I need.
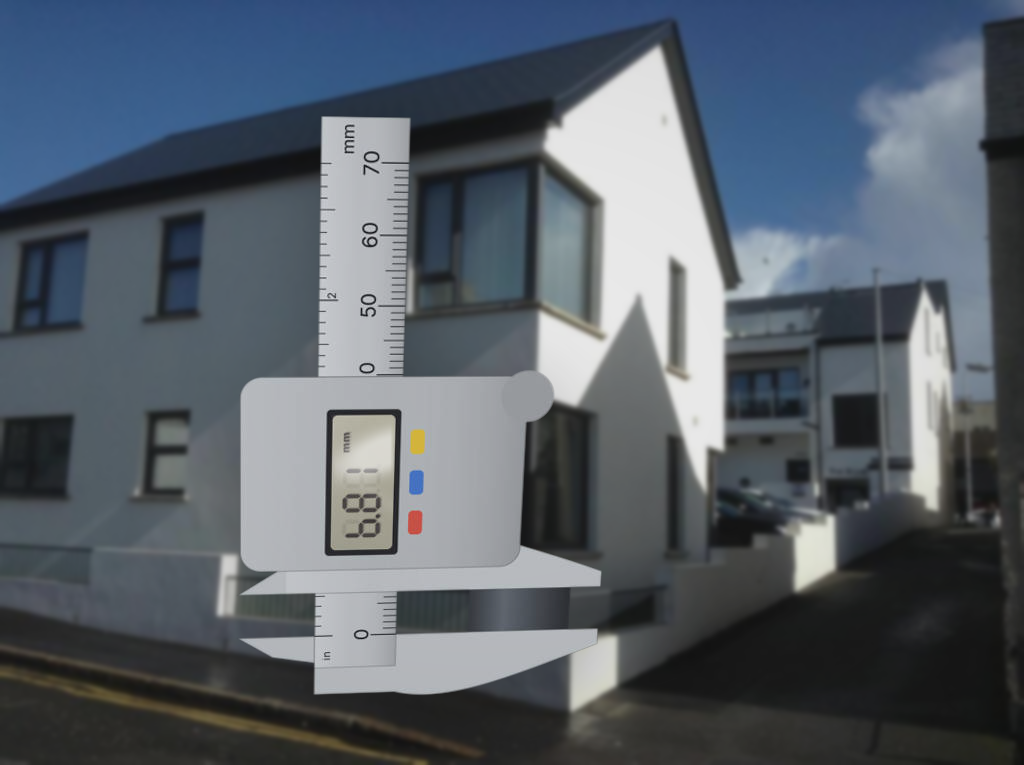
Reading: 6.81,mm
